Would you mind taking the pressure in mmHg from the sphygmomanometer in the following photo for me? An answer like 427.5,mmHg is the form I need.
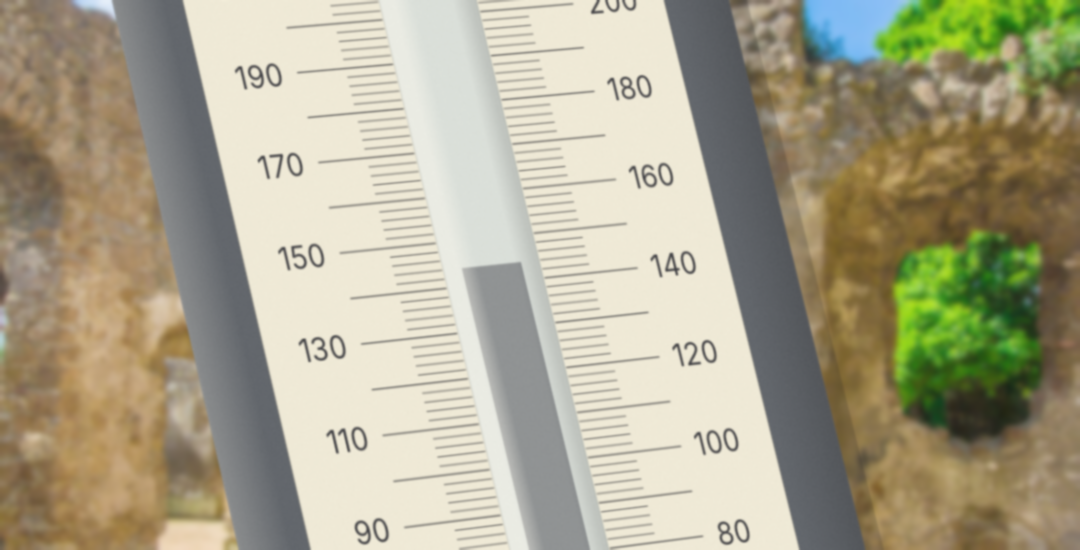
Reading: 144,mmHg
